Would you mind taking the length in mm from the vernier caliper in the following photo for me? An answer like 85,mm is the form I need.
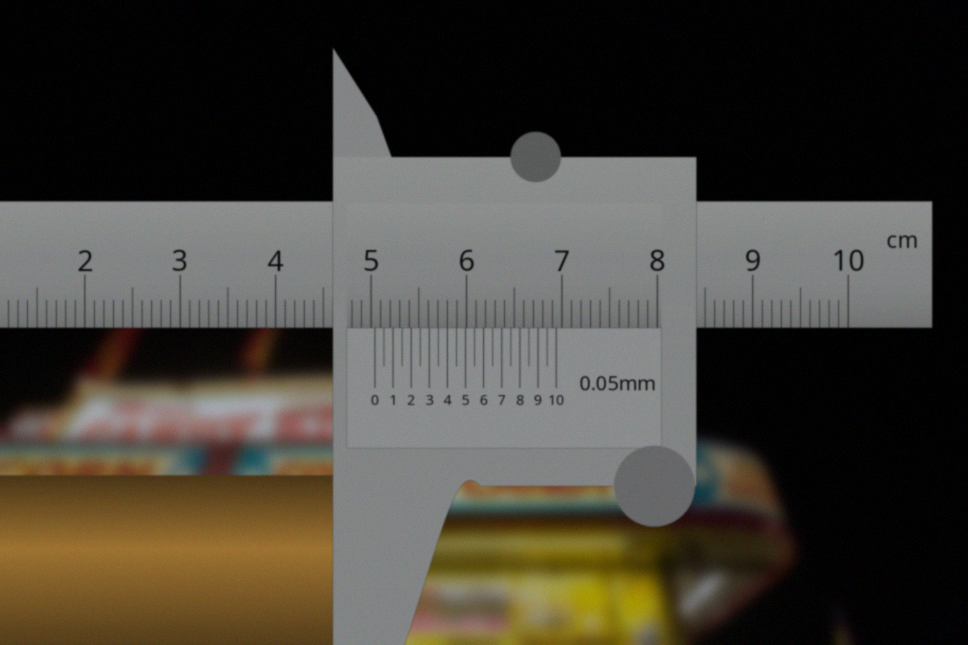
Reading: 50.4,mm
